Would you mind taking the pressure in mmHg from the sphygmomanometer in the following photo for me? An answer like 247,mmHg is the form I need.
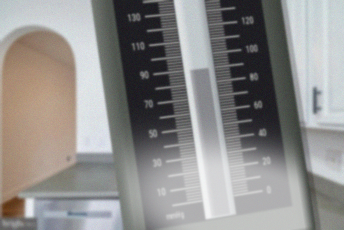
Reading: 90,mmHg
